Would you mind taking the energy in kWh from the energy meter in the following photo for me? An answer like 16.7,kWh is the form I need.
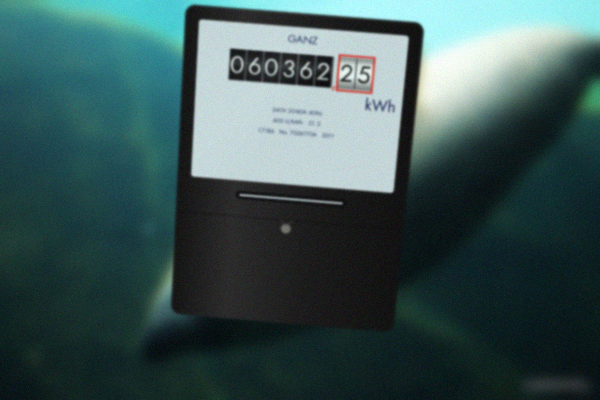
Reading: 60362.25,kWh
